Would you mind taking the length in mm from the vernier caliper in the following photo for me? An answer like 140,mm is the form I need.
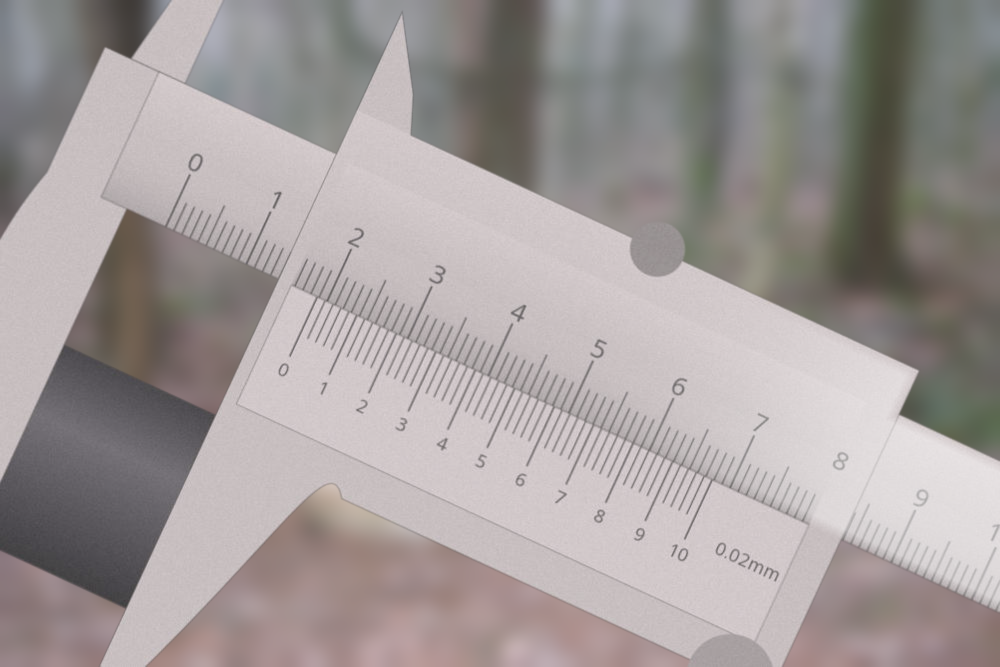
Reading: 18.8,mm
